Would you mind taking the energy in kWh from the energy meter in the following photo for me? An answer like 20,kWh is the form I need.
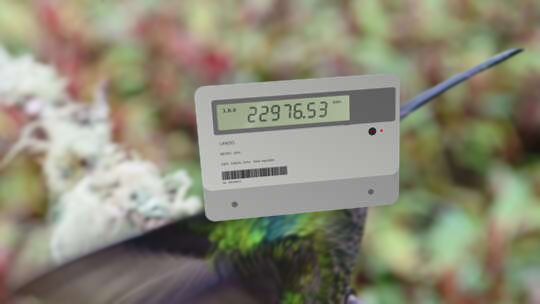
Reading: 22976.53,kWh
